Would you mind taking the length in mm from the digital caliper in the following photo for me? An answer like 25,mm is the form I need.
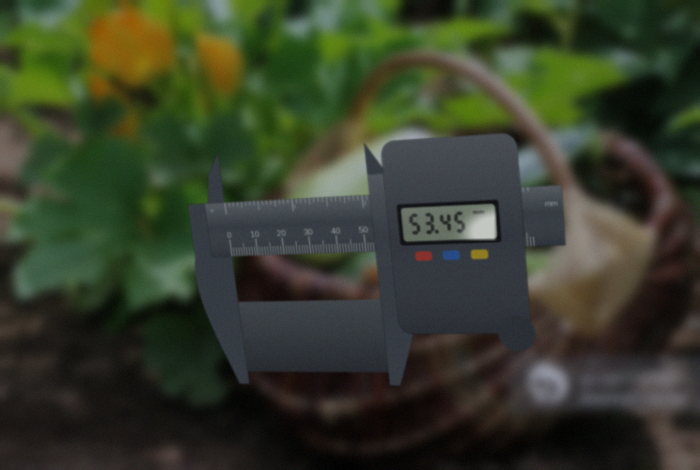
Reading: 53.45,mm
